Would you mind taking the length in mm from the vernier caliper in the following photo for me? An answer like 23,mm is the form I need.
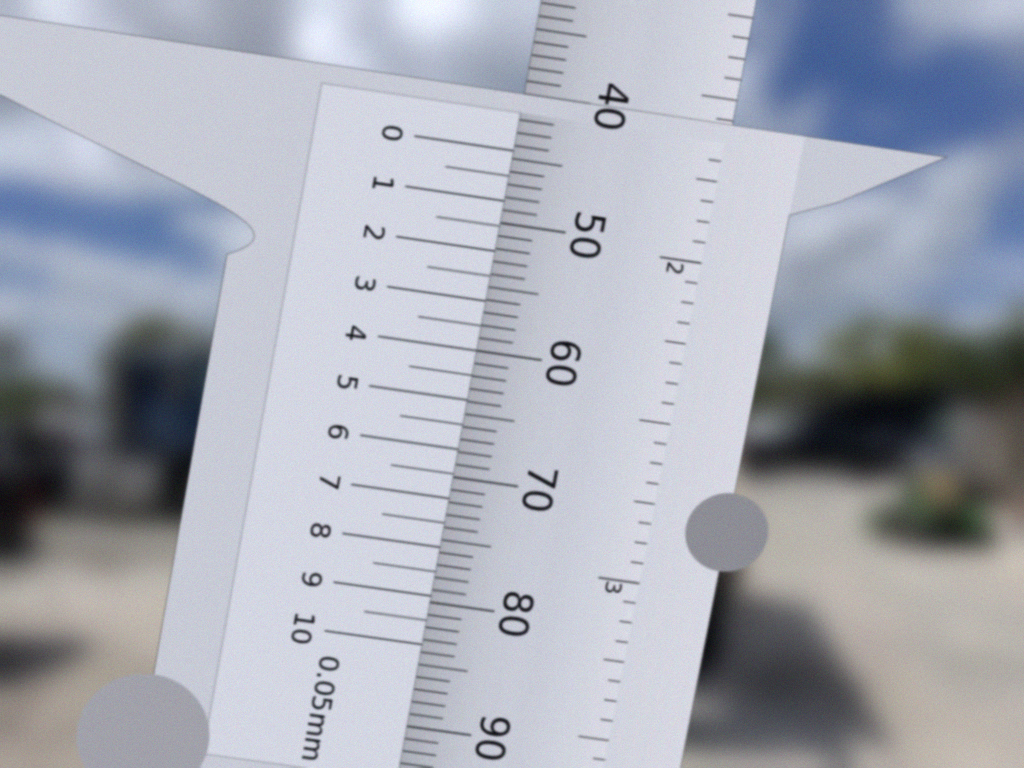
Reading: 44.4,mm
